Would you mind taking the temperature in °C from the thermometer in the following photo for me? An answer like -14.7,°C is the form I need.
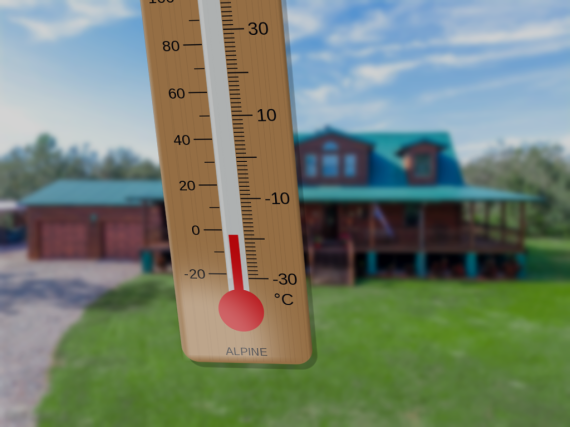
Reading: -19,°C
